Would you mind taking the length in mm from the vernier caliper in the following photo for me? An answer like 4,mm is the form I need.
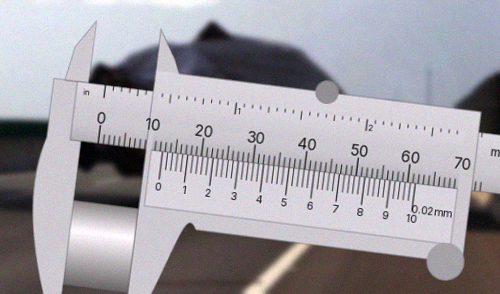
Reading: 12.5,mm
